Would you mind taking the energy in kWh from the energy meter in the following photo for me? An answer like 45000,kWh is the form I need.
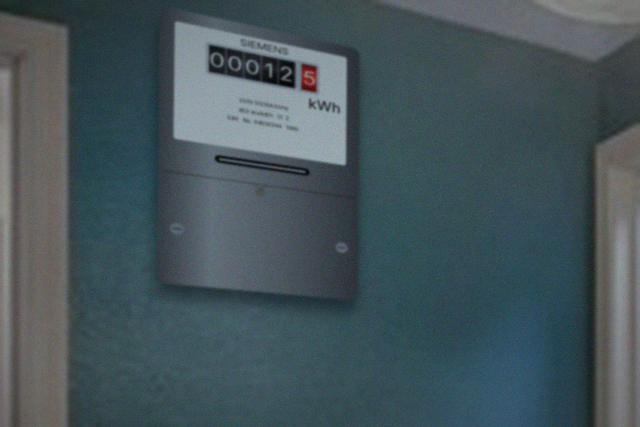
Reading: 12.5,kWh
